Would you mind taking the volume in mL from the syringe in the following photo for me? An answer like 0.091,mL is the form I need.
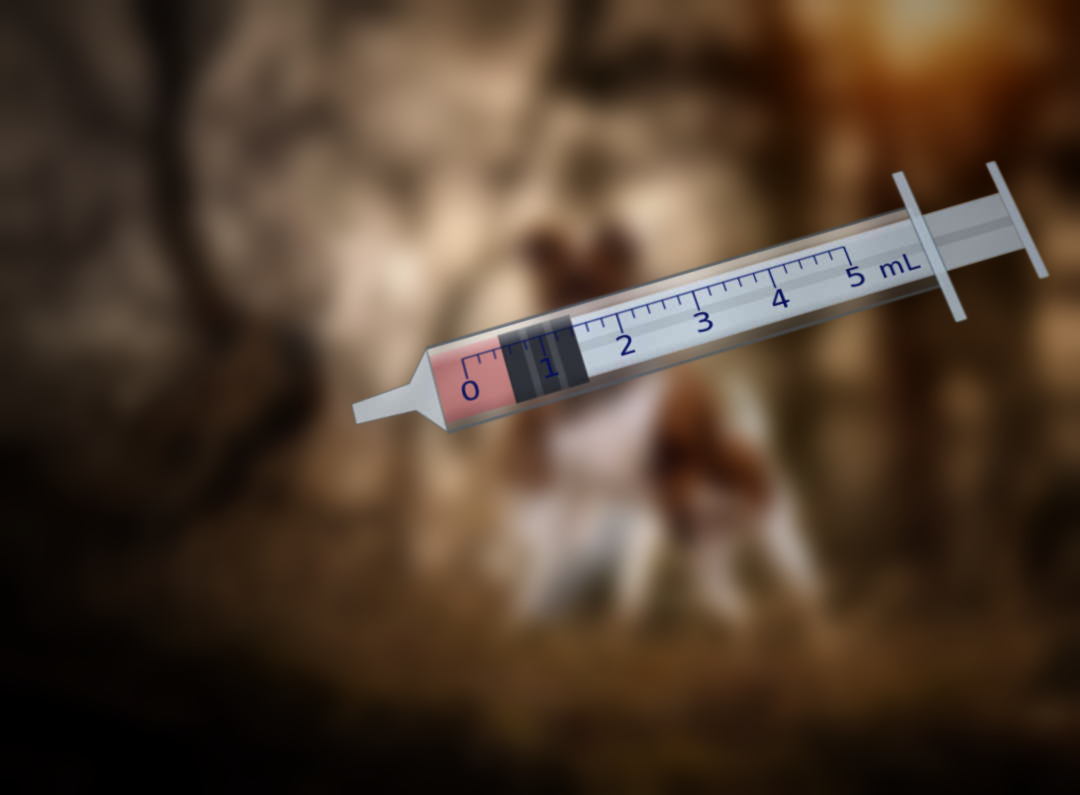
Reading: 0.5,mL
